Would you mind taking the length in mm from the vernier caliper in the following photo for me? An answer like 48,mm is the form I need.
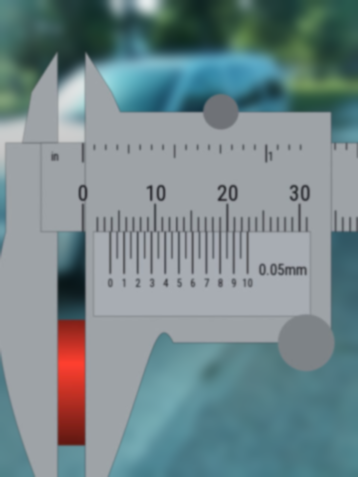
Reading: 3.8,mm
